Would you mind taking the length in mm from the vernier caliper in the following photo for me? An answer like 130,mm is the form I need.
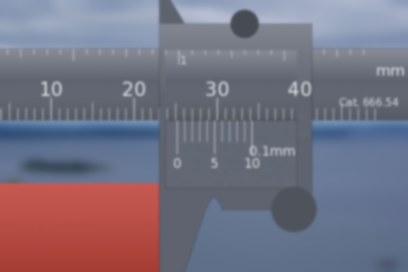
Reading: 25.2,mm
